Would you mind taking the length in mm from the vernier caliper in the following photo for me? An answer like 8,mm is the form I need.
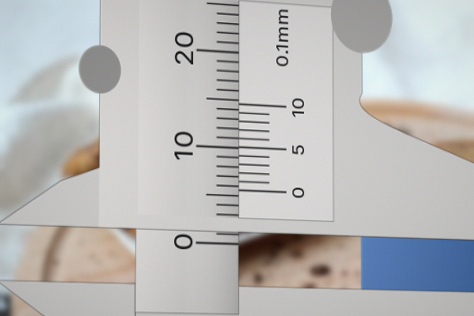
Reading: 5.6,mm
